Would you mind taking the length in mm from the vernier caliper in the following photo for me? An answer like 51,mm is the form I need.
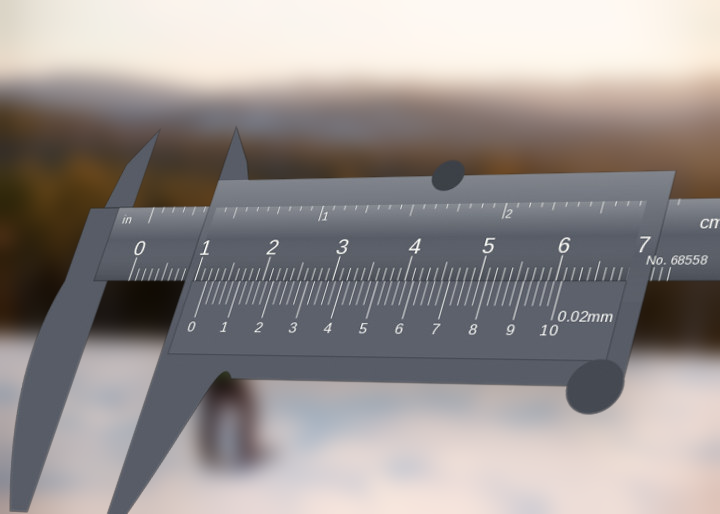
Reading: 11.8,mm
